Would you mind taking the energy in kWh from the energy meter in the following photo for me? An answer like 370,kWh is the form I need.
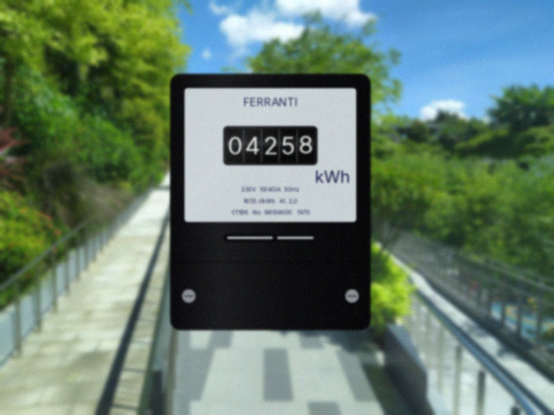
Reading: 4258,kWh
